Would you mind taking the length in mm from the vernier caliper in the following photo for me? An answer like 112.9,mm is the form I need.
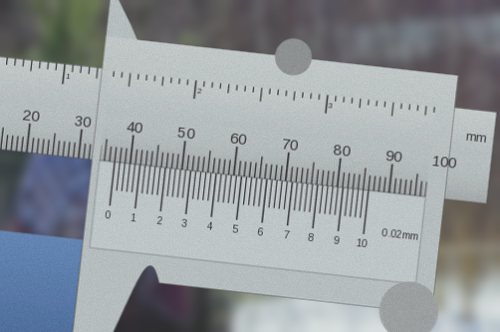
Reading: 37.0,mm
